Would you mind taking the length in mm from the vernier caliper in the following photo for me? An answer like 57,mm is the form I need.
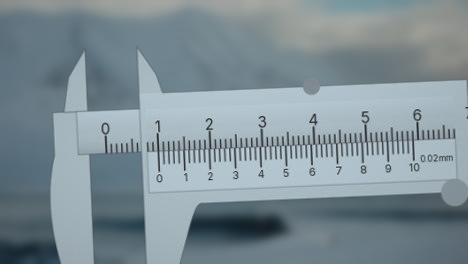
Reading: 10.0,mm
